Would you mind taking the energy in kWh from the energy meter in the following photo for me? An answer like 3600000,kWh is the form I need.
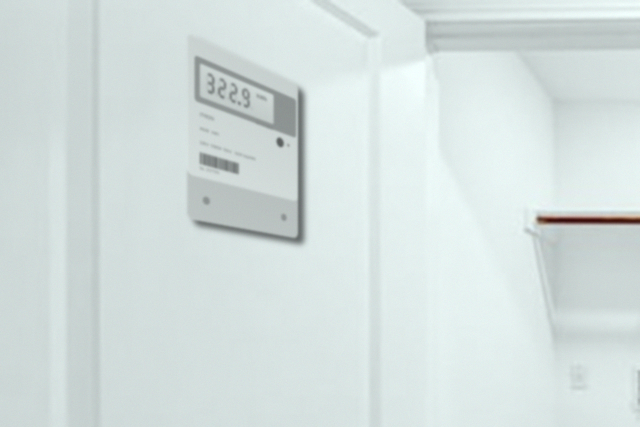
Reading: 322.9,kWh
